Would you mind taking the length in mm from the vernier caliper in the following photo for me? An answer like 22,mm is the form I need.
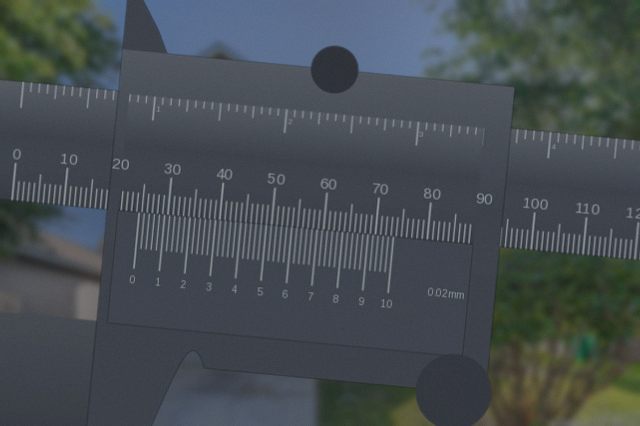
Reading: 24.5,mm
